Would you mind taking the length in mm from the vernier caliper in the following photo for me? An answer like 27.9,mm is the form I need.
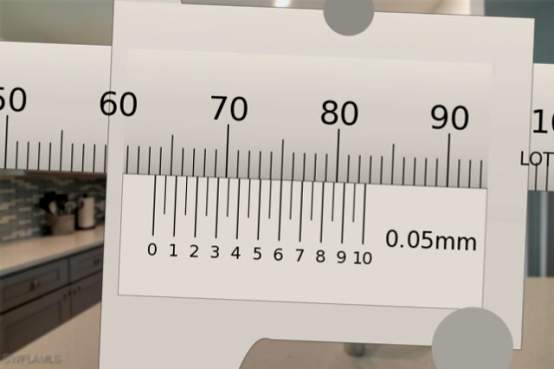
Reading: 63.6,mm
